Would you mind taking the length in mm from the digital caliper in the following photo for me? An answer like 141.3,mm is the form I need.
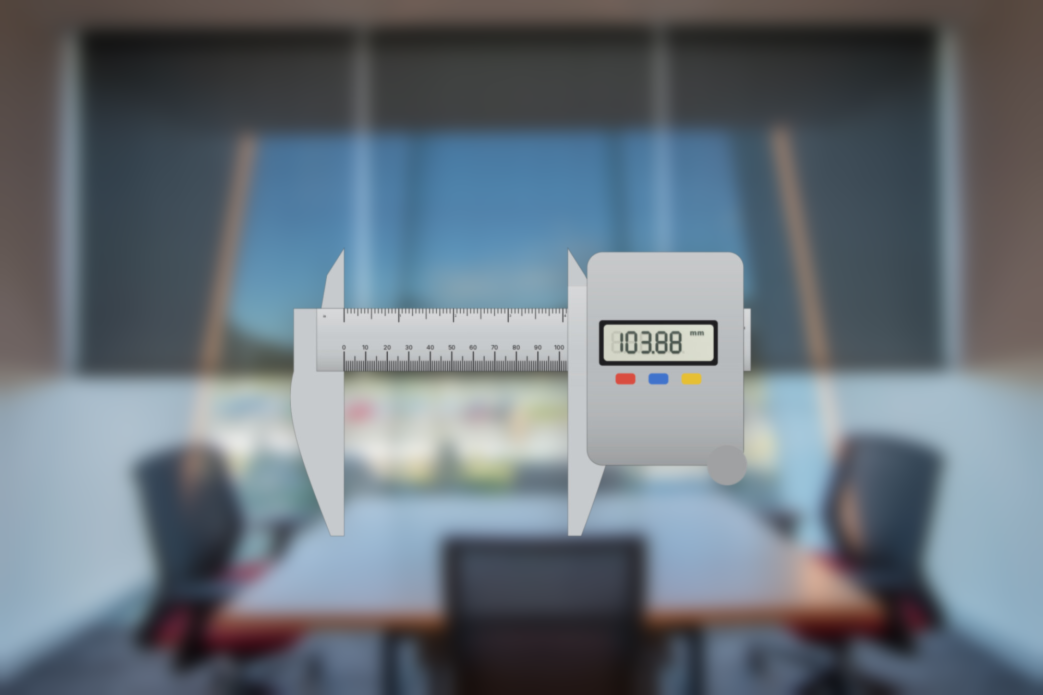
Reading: 103.88,mm
